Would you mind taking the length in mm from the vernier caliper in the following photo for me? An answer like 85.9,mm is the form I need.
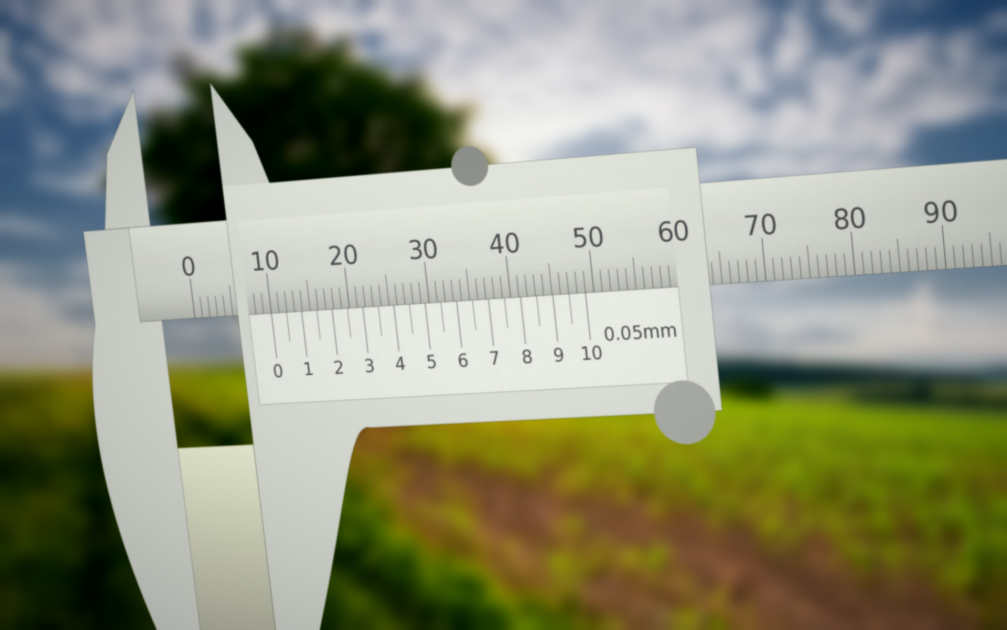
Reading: 10.0,mm
